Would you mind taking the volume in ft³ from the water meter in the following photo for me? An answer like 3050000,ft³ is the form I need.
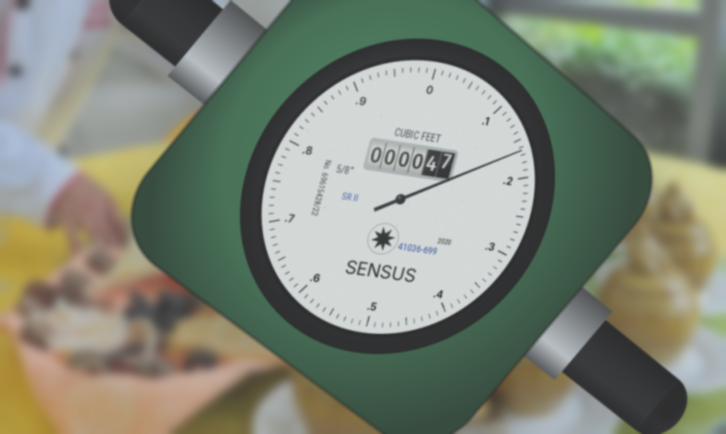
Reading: 47.16,ft³
